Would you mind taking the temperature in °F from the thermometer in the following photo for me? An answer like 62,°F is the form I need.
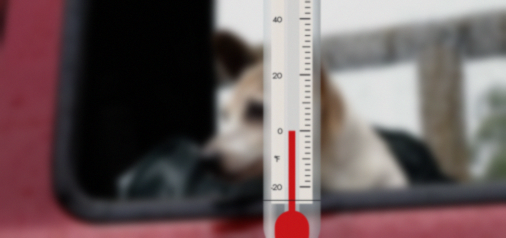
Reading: 0,°F
